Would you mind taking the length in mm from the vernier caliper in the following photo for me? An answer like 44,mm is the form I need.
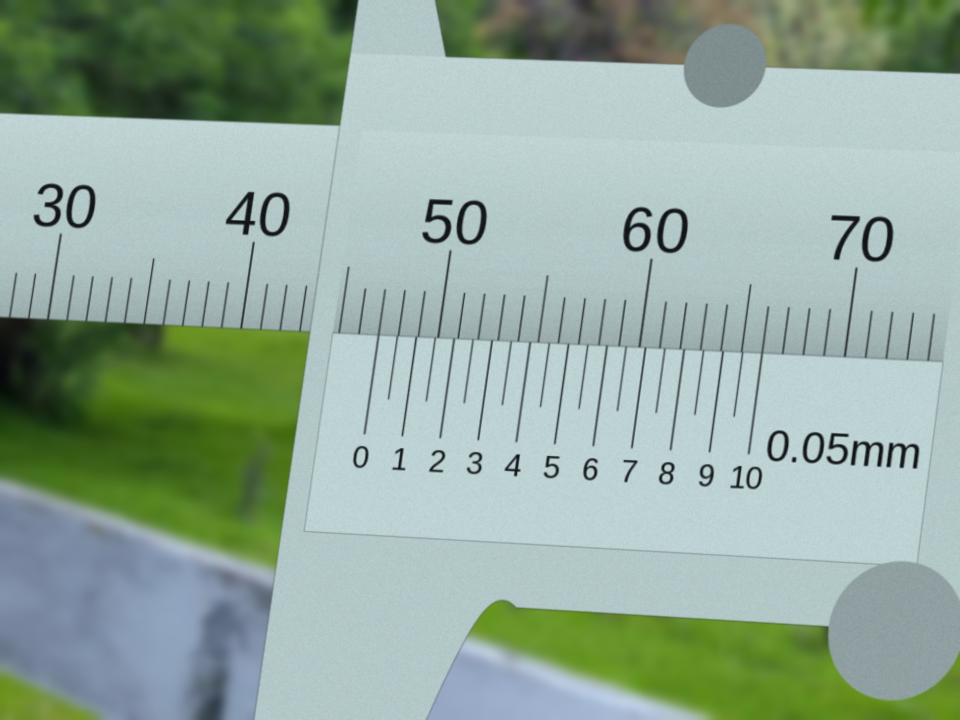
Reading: 47.0,mm
